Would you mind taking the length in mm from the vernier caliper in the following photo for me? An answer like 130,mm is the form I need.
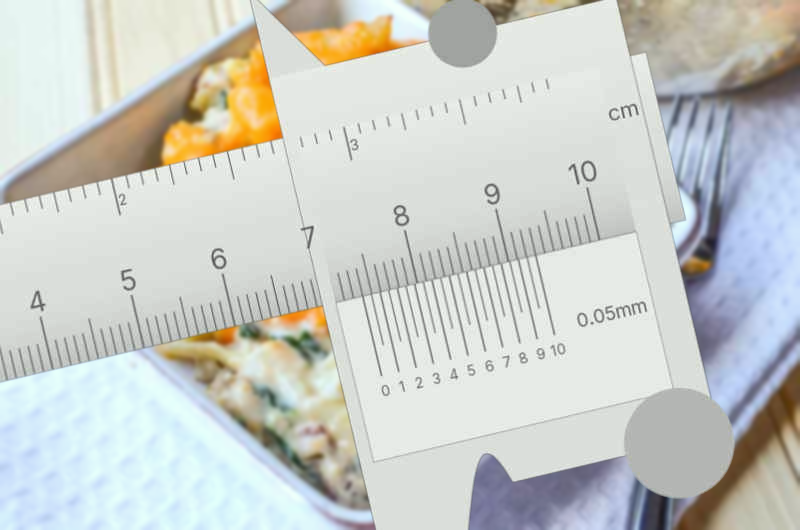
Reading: 74.0,mm
